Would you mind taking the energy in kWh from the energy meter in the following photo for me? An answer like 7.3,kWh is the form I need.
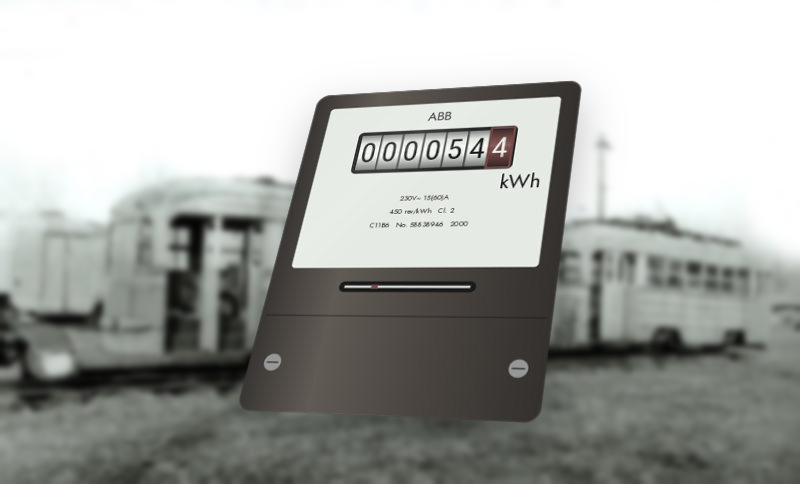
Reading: 54.4,kWh
